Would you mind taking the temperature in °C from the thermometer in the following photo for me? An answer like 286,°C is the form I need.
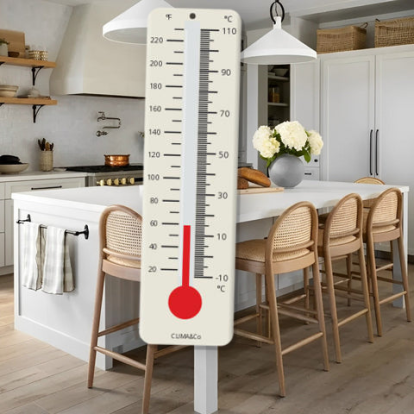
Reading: 15,°C
